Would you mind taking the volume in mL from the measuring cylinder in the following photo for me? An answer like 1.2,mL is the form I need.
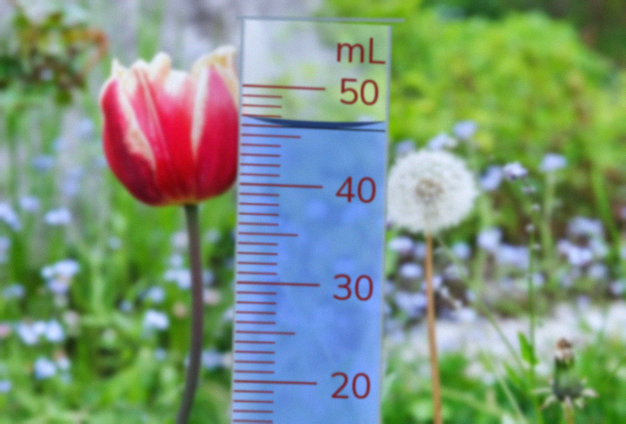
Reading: 46,mL
